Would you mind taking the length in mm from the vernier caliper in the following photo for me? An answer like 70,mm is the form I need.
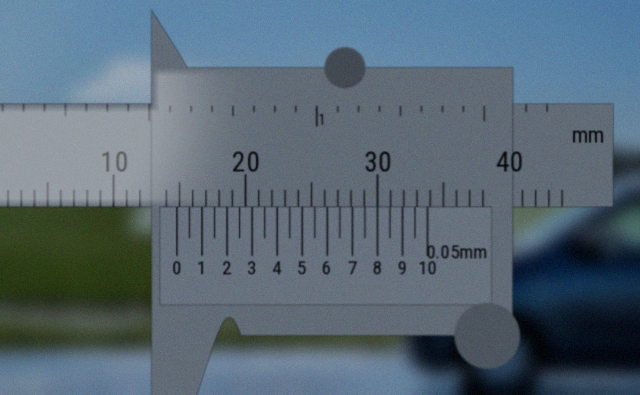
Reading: 14.8,mm
